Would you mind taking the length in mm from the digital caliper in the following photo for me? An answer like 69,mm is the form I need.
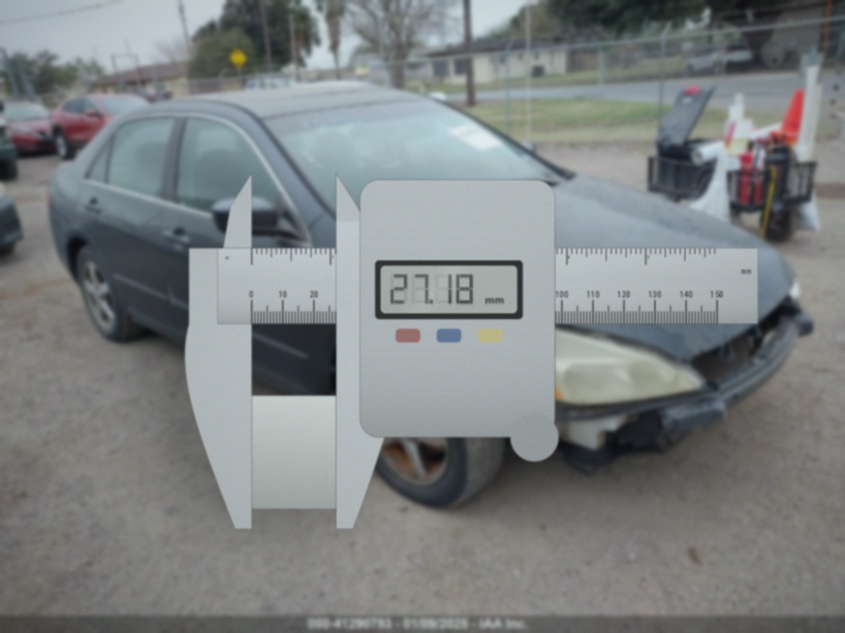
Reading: 27.18,mm
